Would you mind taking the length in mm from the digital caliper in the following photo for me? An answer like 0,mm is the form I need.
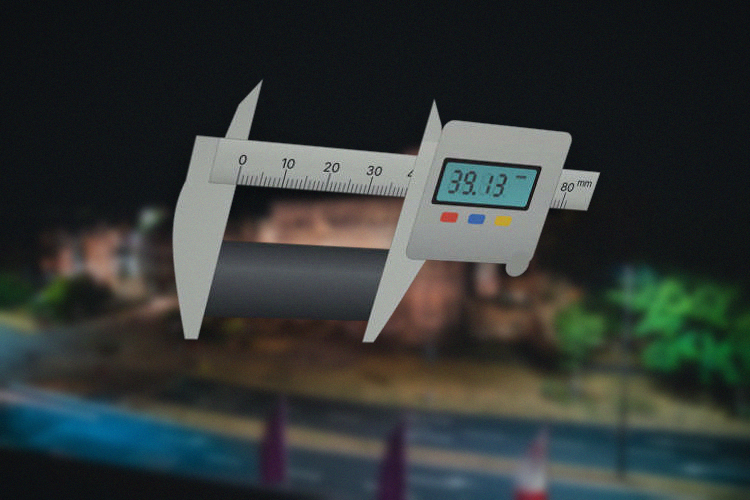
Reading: 39.13,mm
